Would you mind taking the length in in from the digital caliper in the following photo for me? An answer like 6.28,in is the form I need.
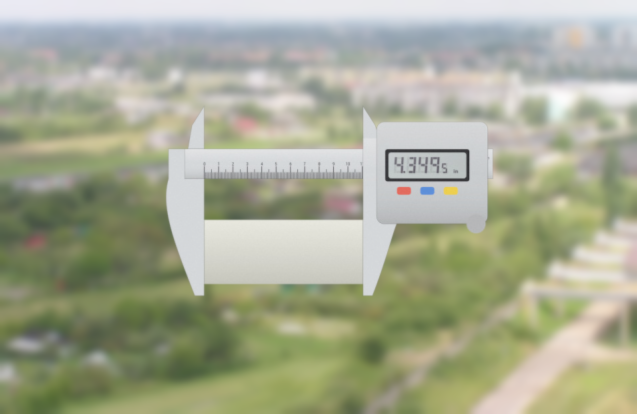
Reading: 4.3495,in
